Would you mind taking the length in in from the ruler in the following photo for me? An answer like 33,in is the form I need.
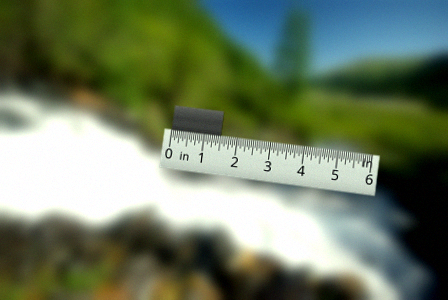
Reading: 1.5,in
